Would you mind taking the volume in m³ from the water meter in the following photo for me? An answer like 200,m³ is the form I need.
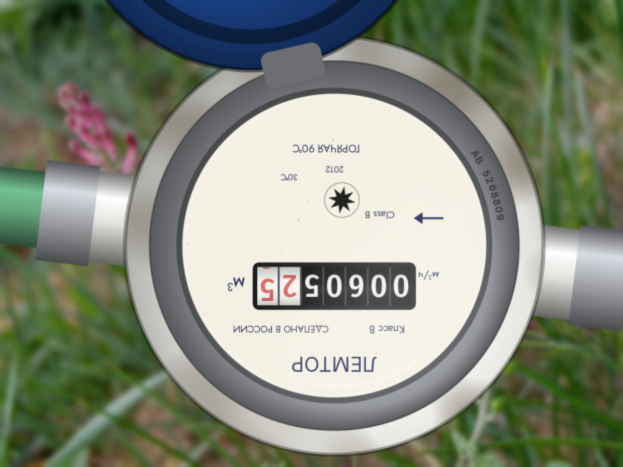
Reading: 605.25,m³
